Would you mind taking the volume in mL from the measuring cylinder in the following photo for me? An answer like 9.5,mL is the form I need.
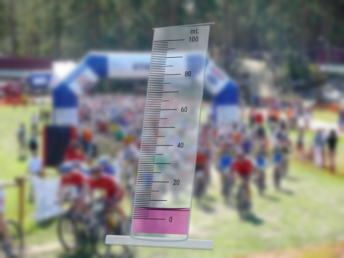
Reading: 5,mL
